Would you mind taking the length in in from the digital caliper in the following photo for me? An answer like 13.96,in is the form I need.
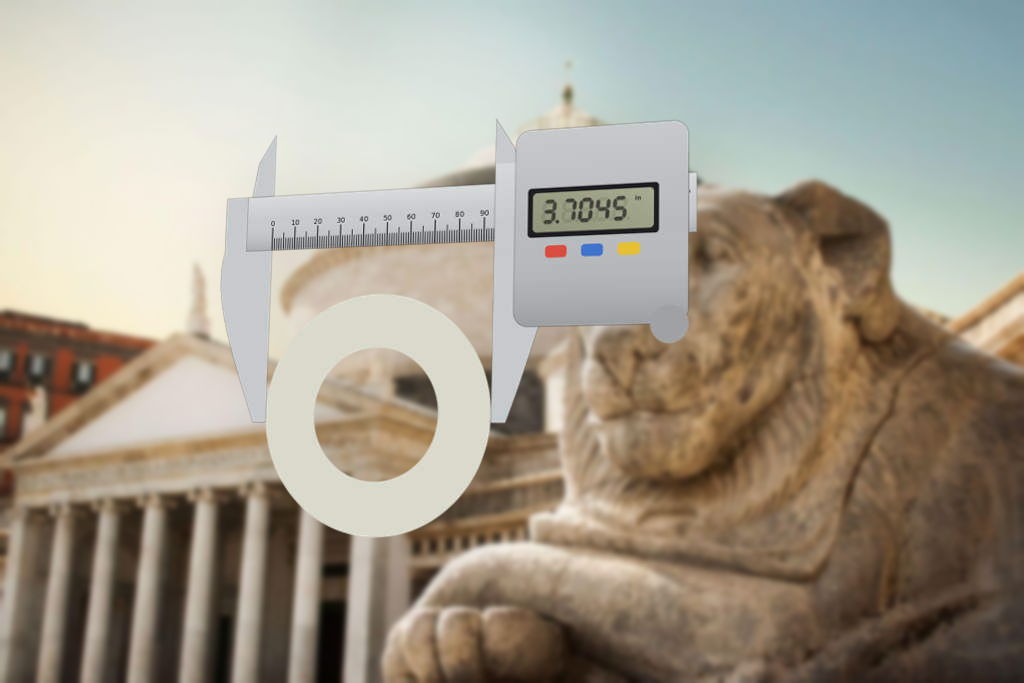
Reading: 3.7045,in
